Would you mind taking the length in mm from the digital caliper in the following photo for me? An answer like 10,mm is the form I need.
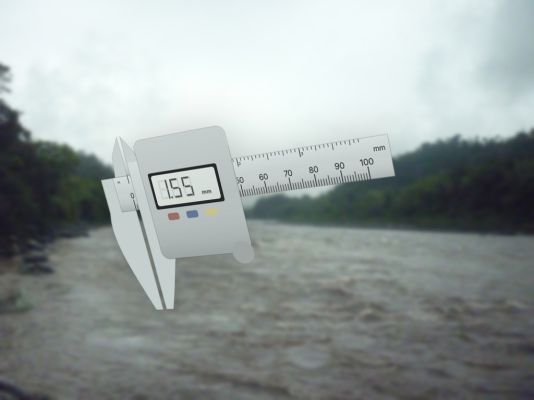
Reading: 1.55,mm
